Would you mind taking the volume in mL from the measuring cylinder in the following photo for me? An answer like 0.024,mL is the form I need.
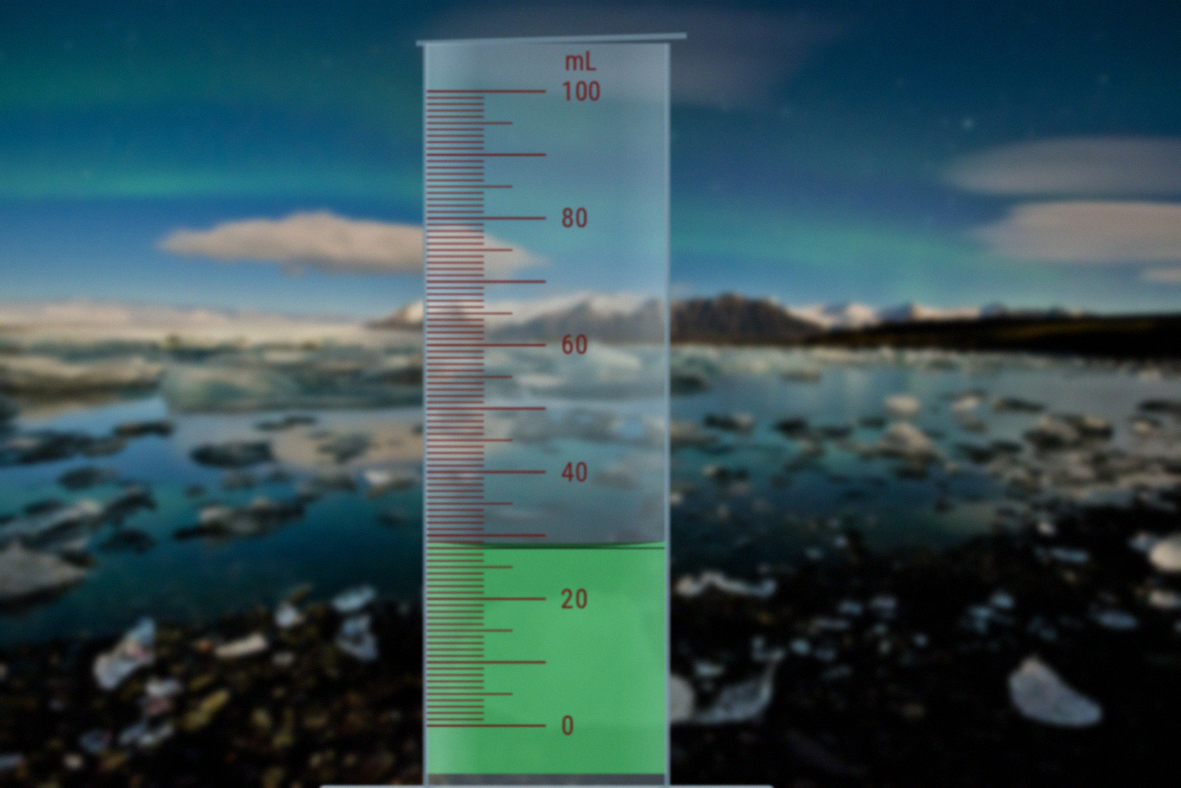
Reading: 28,mL
